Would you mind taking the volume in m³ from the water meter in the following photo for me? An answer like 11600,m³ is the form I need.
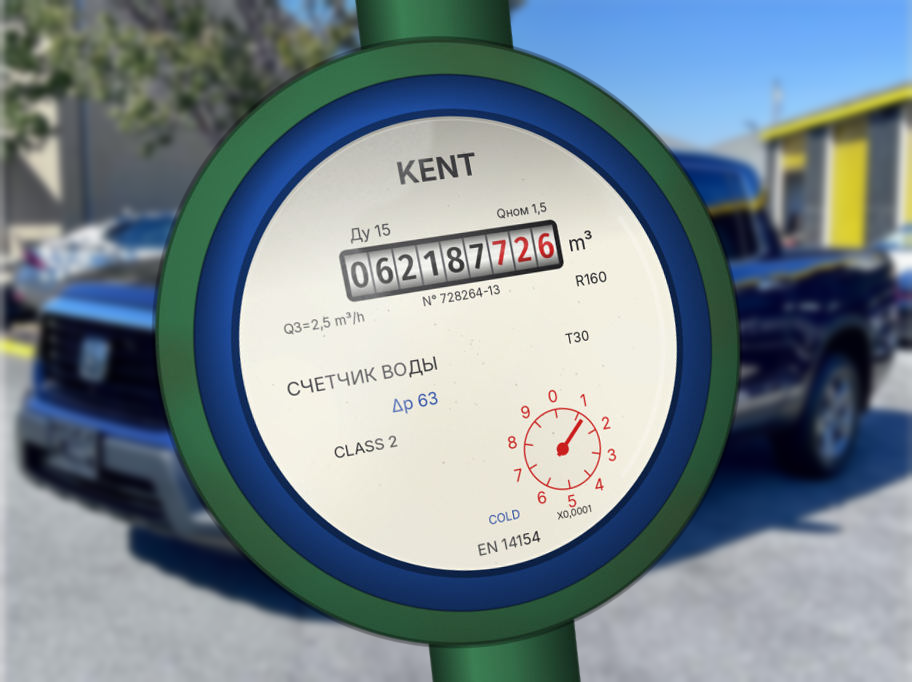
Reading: 62187.7261,m³
